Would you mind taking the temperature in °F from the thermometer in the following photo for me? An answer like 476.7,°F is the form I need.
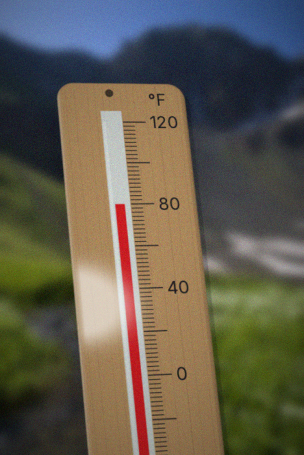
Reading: 80,°F
